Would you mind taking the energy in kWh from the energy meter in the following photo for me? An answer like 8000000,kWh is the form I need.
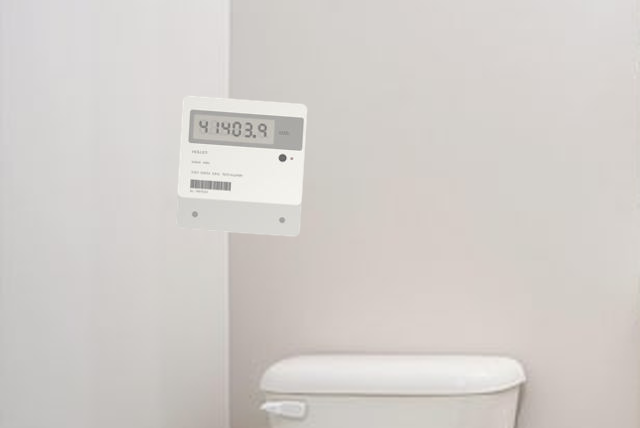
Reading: 41403.9,kWh
